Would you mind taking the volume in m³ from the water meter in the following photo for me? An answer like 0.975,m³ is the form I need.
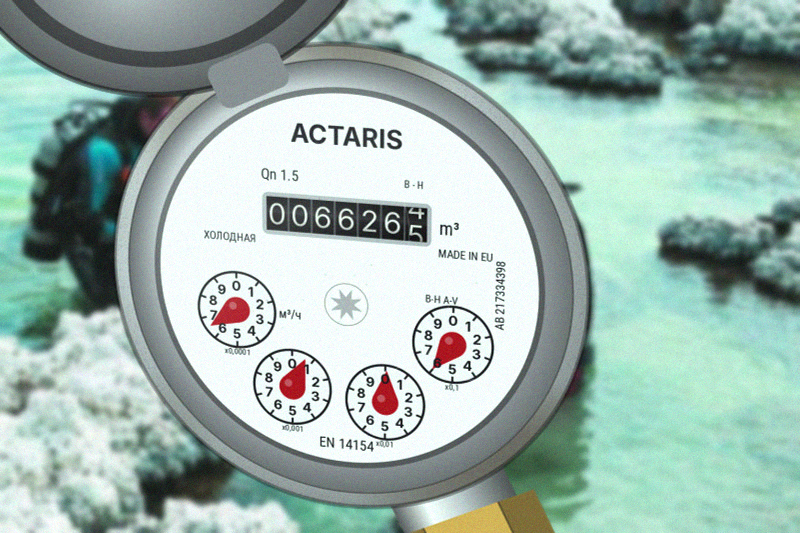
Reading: 66264.6006,m³
